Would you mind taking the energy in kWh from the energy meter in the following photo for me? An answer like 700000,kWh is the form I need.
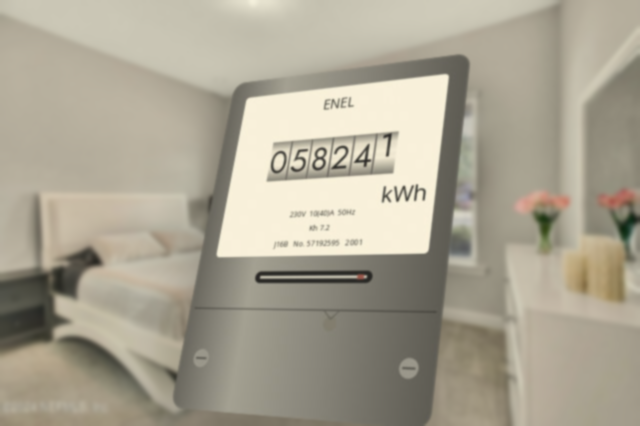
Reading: 58241,kWh
